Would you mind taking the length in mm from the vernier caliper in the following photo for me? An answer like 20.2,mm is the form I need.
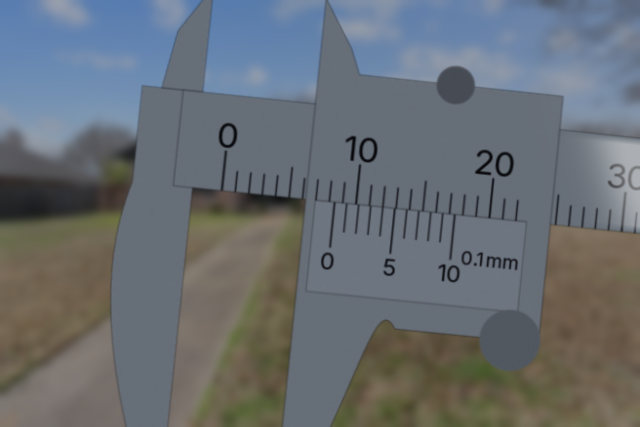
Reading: 8.4,mm
